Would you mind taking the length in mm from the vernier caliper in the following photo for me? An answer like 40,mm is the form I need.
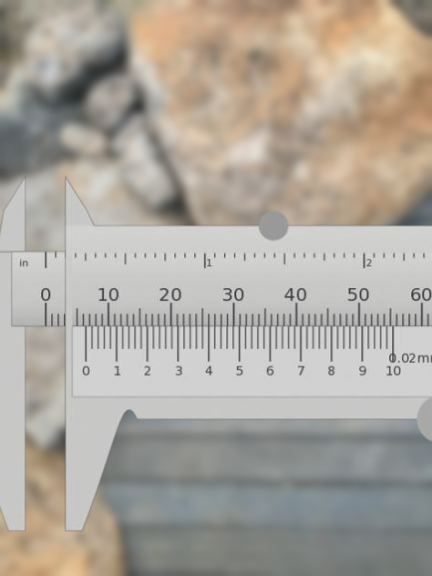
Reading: 6.4,mm
